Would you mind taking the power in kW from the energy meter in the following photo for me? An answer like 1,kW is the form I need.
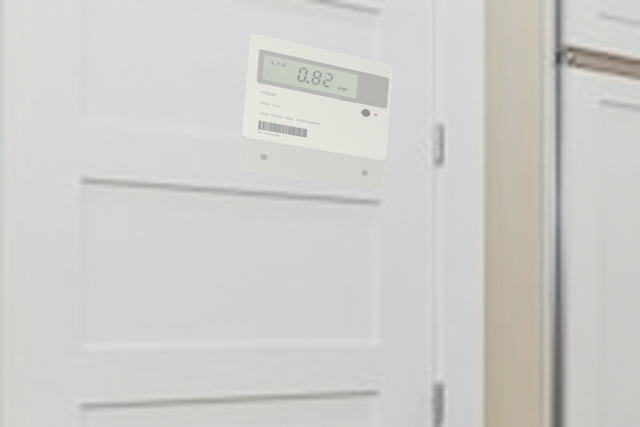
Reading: 0.82,kW
